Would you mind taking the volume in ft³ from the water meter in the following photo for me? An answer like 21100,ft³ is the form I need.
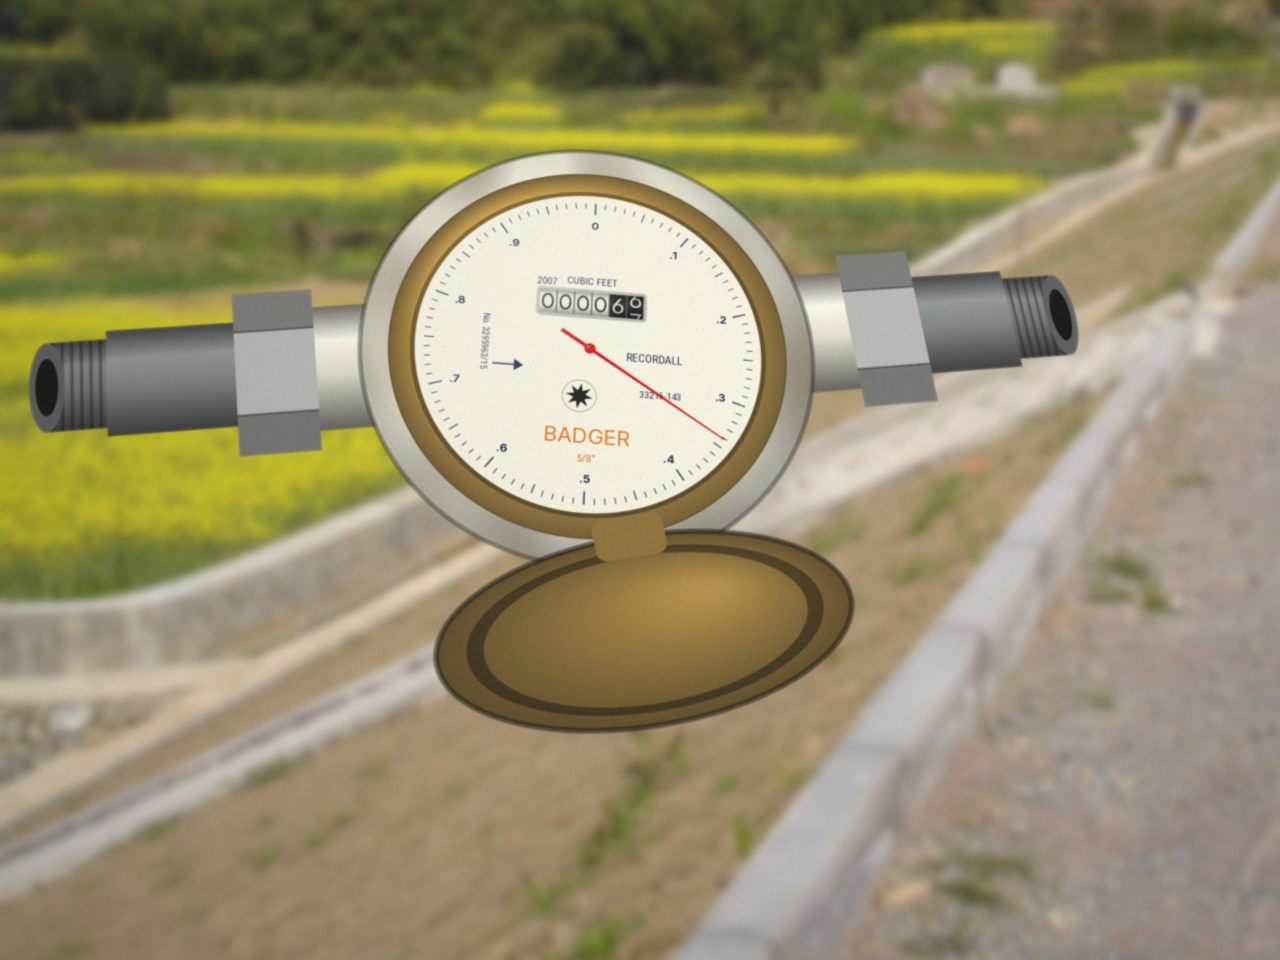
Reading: 66.34,ft³
